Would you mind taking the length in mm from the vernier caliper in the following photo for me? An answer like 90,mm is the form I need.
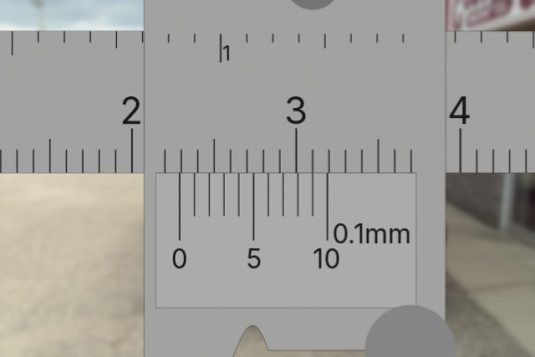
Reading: 22.9,mm
